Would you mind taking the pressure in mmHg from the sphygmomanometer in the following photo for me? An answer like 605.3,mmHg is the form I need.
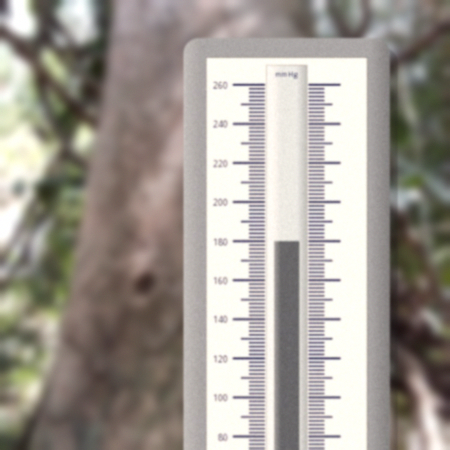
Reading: 180,mmHg
